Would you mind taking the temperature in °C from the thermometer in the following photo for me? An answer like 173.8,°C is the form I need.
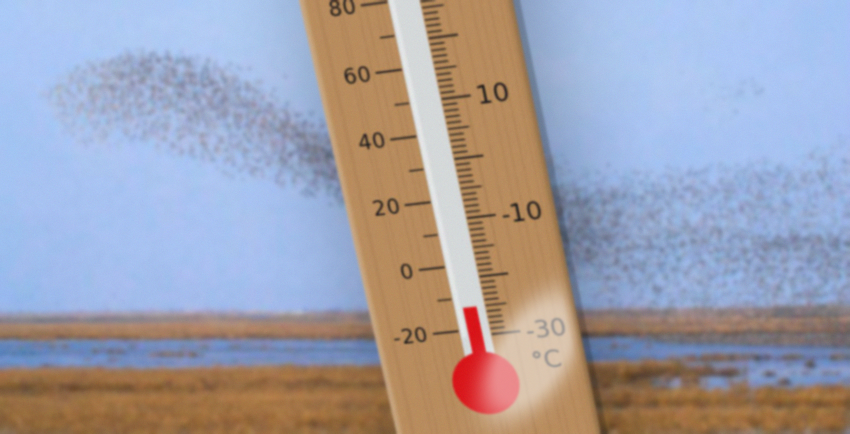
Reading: -25,°C
